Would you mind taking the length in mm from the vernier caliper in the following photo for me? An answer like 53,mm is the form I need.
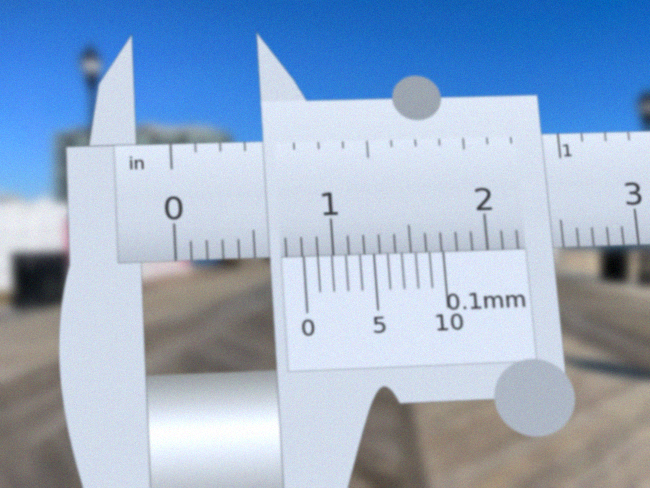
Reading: 8.1,mm
